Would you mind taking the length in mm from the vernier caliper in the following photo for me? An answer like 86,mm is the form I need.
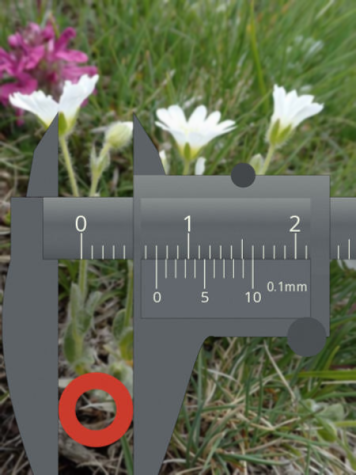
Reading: 7.0,mm
